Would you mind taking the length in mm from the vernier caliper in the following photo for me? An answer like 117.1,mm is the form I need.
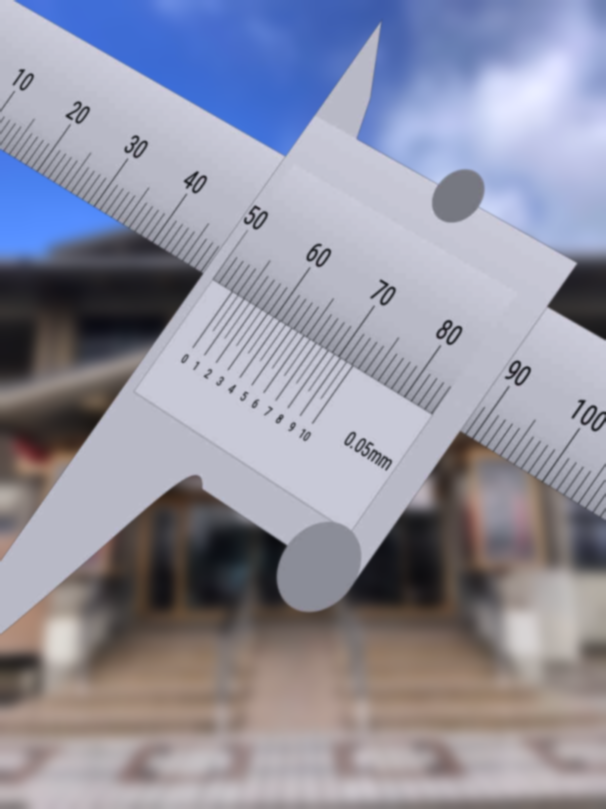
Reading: 53.2,mm
